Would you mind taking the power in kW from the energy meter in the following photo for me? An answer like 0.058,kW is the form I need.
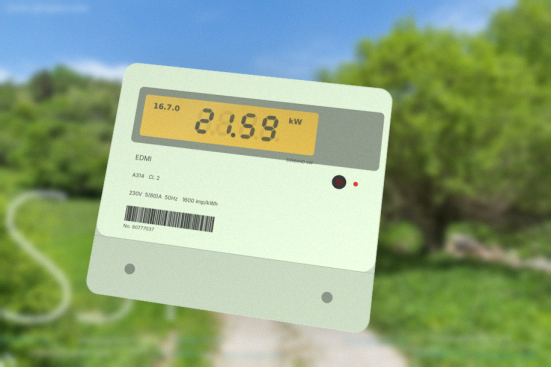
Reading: 21.59,kW
